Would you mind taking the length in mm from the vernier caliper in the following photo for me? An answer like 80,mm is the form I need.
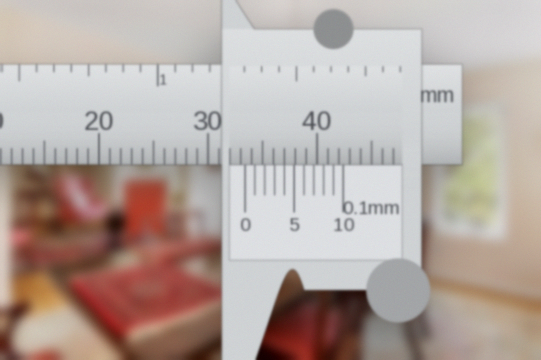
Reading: 33.4,mm
